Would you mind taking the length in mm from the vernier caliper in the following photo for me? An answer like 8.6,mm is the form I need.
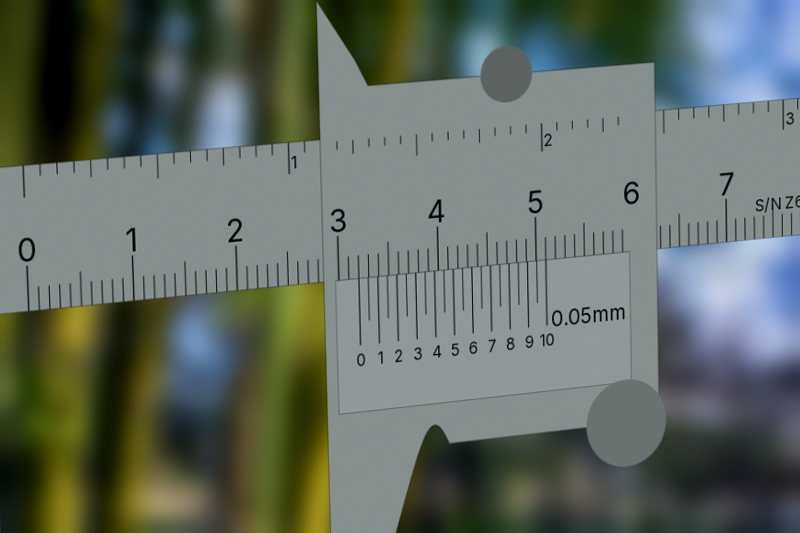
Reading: 32.0,mm
